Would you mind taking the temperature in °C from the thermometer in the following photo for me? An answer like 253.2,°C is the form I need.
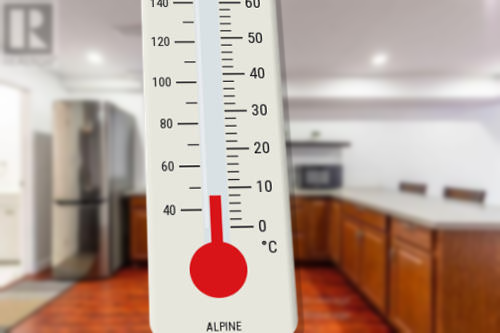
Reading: 8,°C
